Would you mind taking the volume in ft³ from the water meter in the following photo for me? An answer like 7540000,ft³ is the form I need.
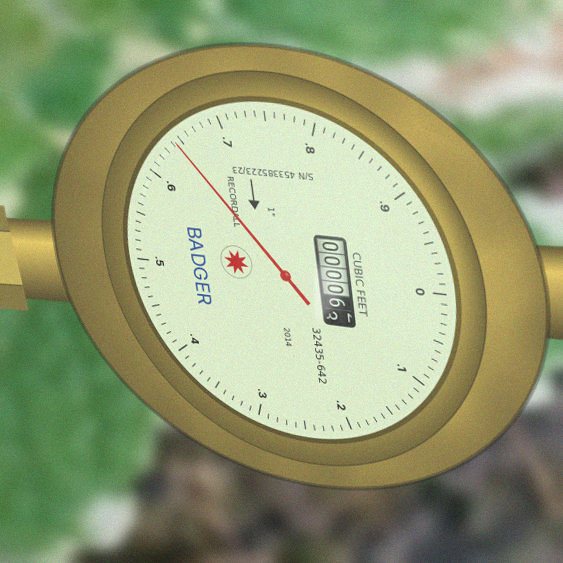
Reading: 62.64,ft³
